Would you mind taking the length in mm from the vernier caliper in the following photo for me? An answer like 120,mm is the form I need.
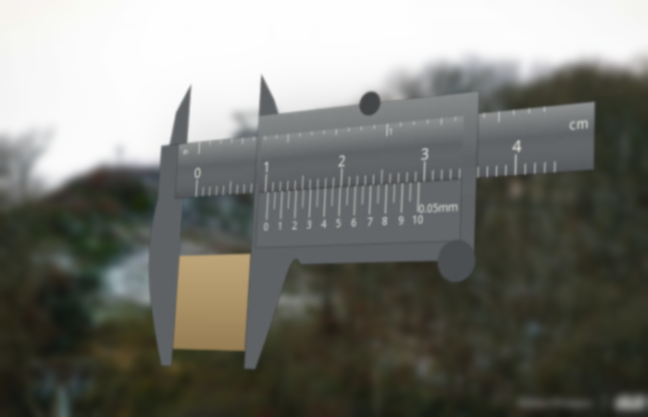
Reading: 10.4,mm
